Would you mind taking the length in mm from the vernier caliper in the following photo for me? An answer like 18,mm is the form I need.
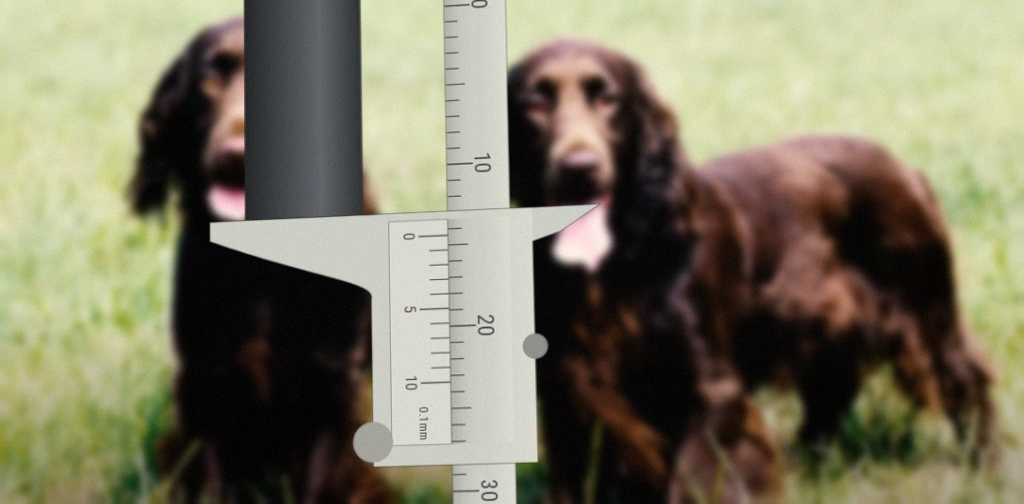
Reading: 14.4,mm
